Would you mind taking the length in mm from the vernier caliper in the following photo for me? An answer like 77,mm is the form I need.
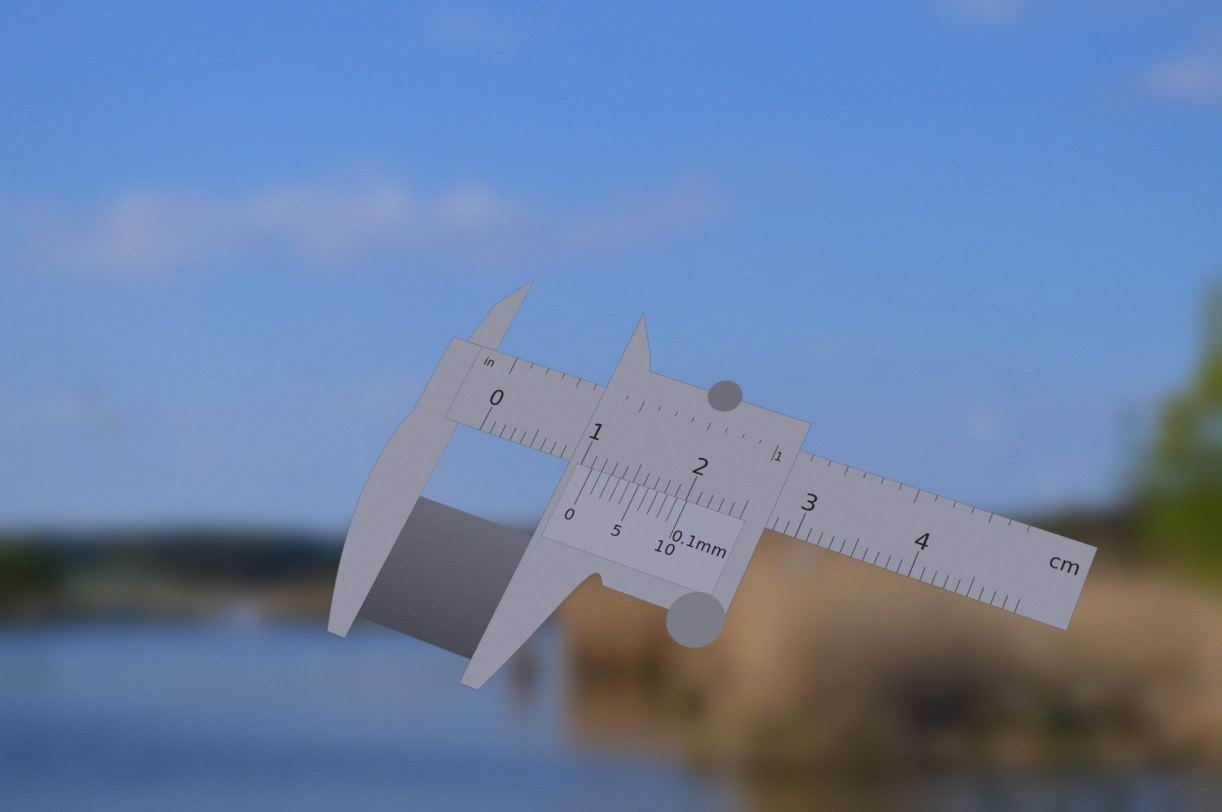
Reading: 11.1,mm
